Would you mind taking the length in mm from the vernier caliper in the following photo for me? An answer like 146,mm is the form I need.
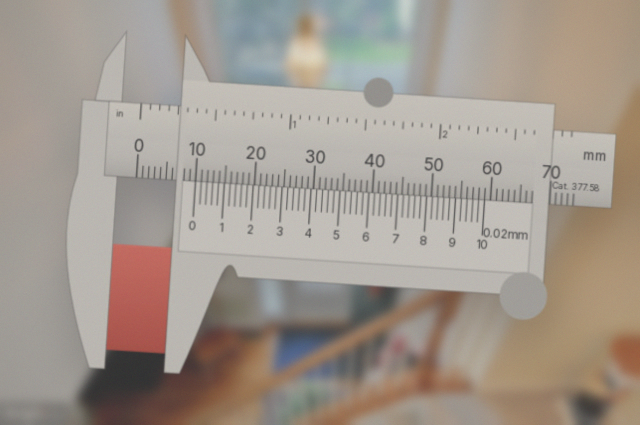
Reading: 10.0,mm
